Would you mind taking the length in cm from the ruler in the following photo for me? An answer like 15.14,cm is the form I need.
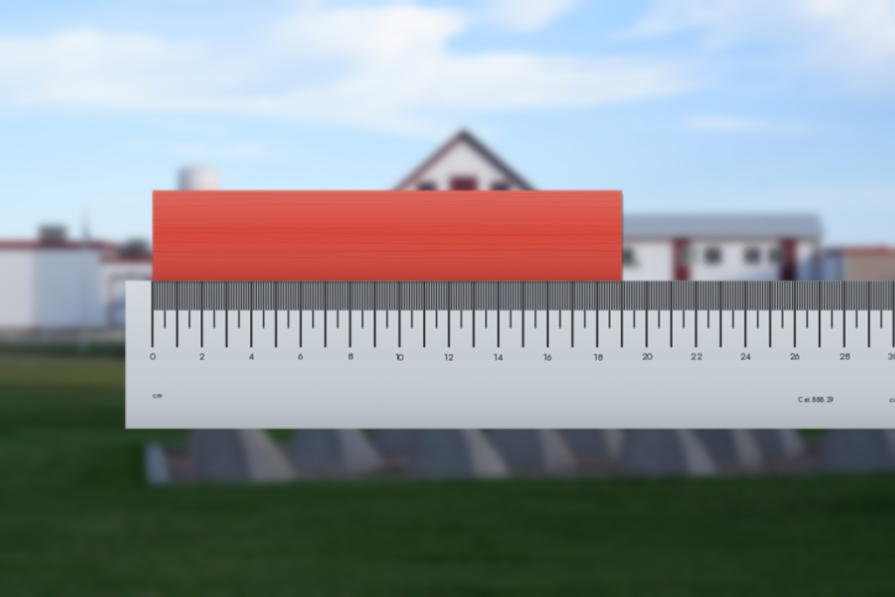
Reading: 19,cm
